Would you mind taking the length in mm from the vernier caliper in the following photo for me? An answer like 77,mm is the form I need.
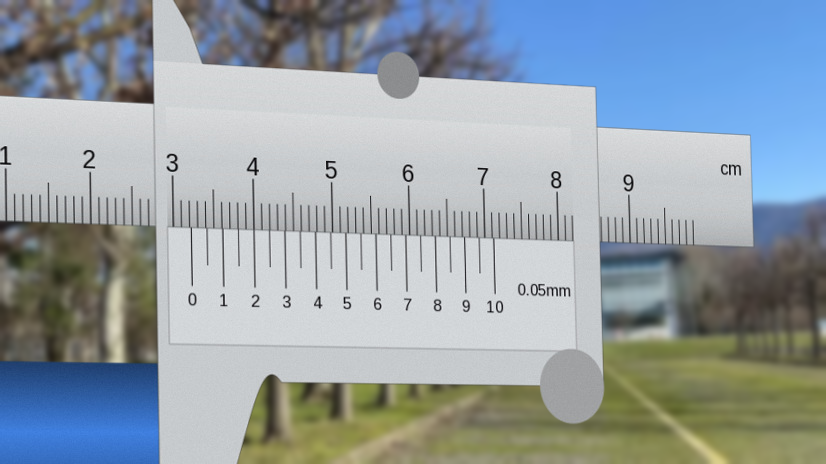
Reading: 32.2,mm
